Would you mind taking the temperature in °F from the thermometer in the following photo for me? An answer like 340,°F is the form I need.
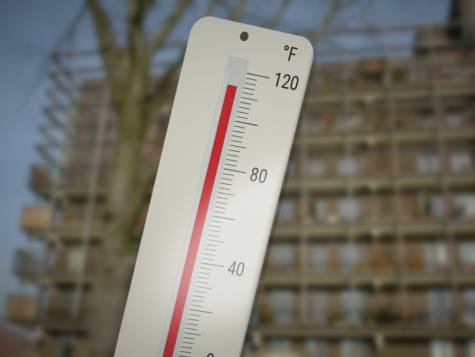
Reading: 114,°F
